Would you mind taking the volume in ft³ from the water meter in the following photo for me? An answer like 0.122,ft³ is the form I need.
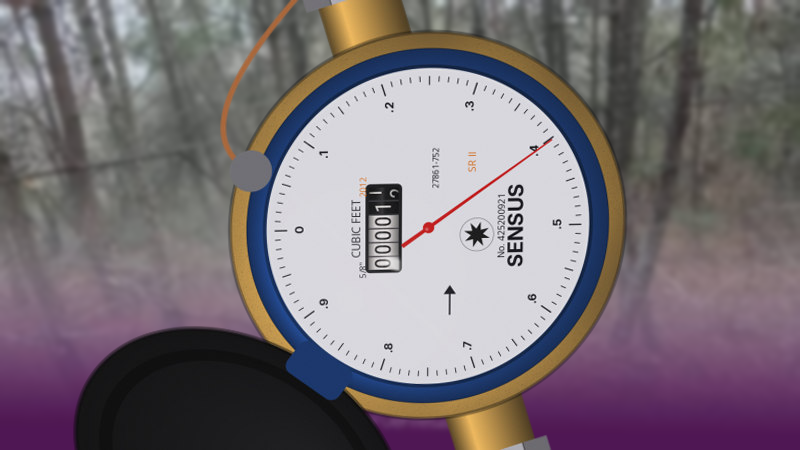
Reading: 11.40,ft³
